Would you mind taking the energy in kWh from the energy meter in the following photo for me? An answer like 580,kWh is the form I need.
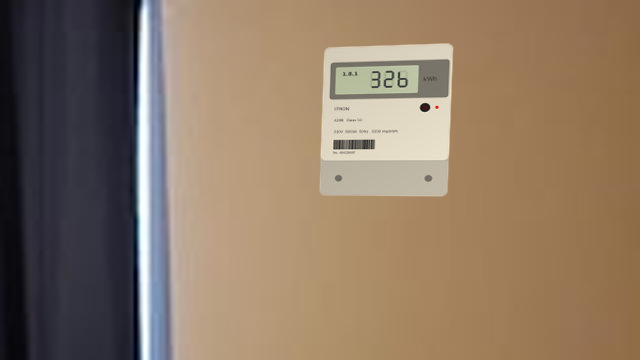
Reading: 326,kWh
